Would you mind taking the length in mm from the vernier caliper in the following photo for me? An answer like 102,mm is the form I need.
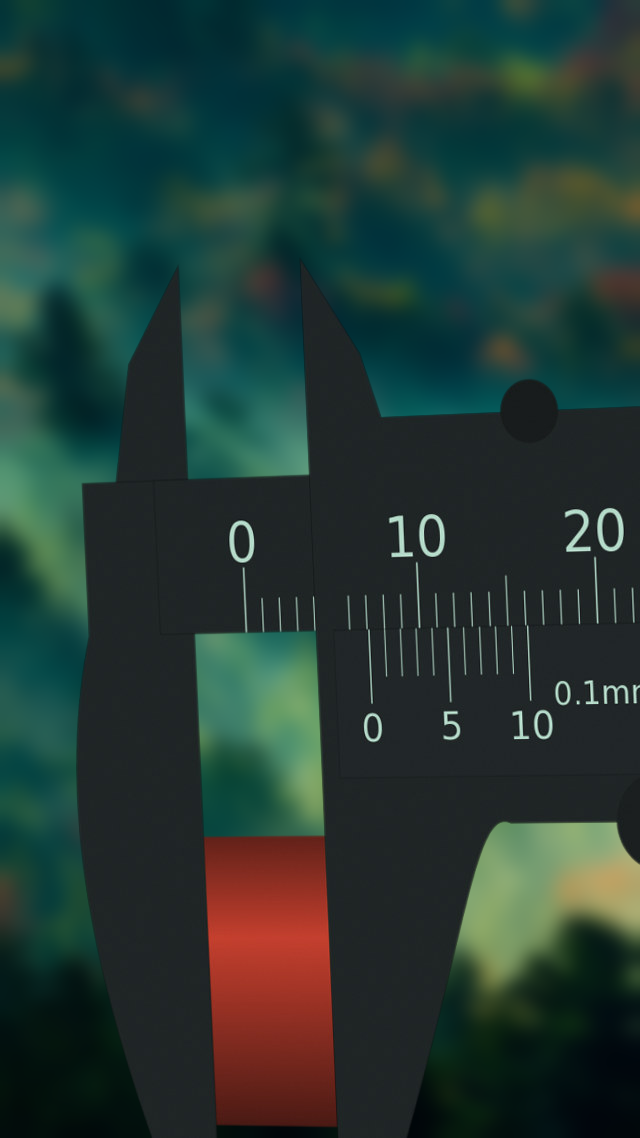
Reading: 7.1,mm
